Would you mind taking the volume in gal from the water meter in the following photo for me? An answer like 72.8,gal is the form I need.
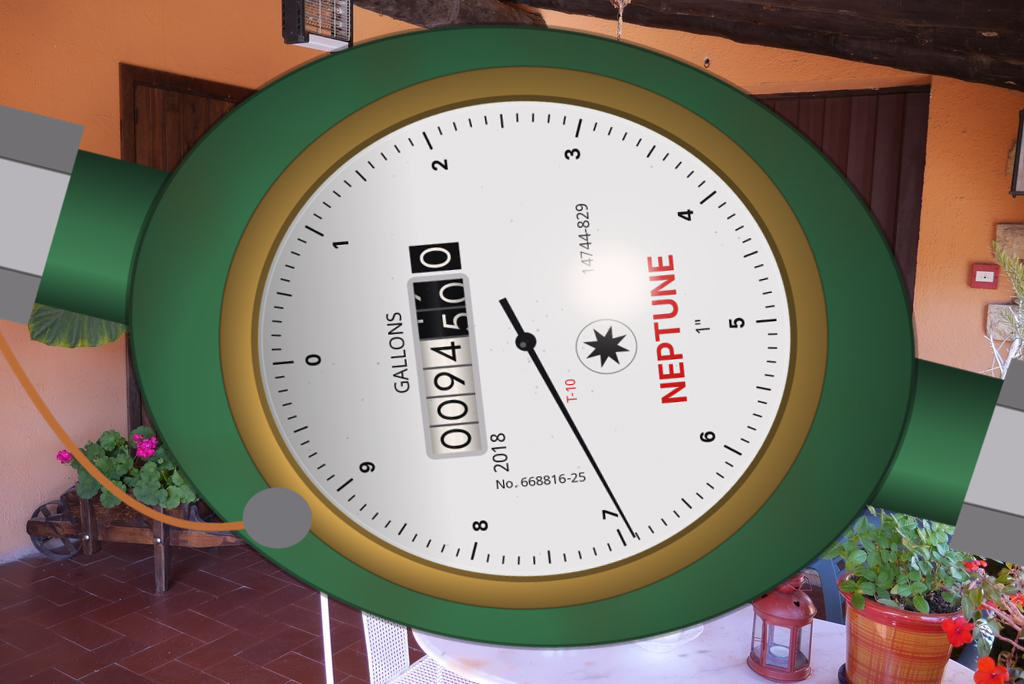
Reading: 94496.9,gal
